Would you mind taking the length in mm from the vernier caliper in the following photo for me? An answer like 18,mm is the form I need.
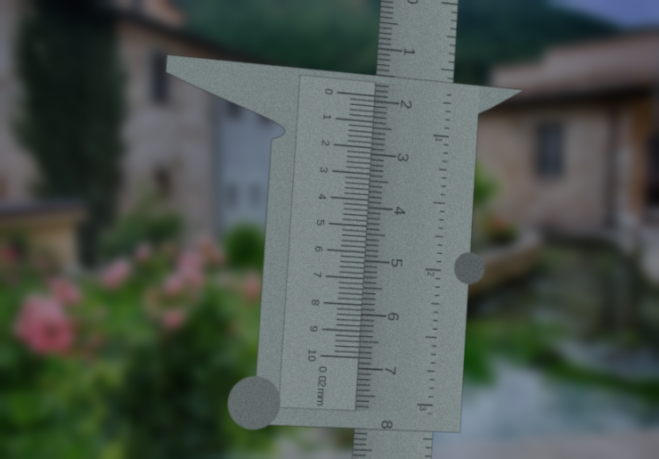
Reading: 19.0,mm
